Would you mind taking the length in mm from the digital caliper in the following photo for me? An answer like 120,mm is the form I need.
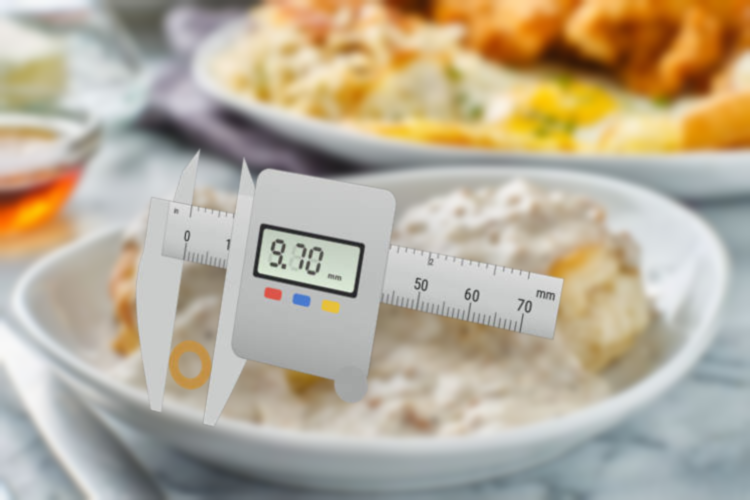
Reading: 9.70,mm
